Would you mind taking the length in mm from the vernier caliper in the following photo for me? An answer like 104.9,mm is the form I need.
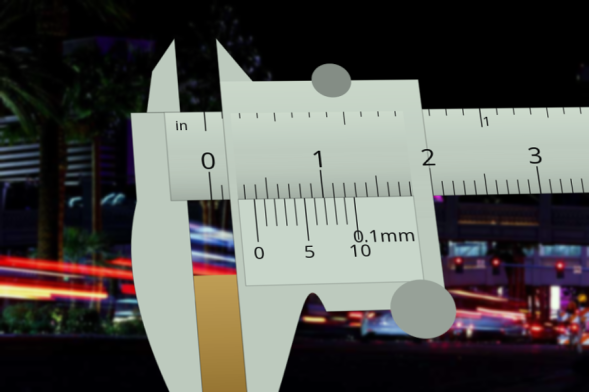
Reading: 3.8,mm
